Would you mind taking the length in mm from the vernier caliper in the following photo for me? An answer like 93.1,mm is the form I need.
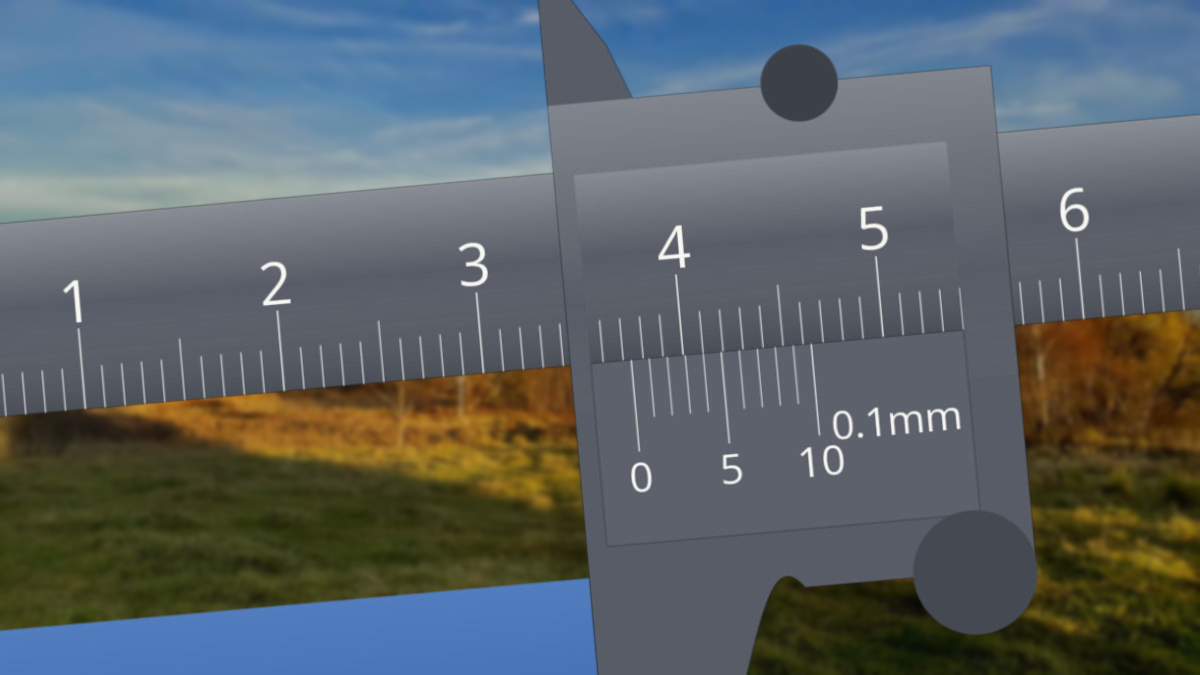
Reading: 37.4,mm
